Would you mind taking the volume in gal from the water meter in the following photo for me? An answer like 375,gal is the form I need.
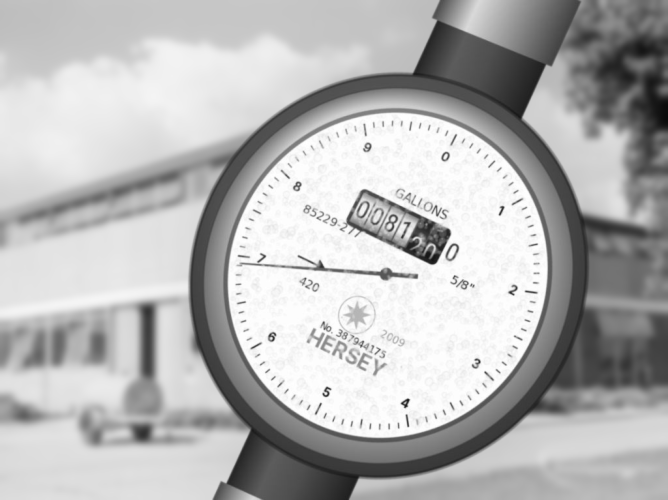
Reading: 81196.9,gal
